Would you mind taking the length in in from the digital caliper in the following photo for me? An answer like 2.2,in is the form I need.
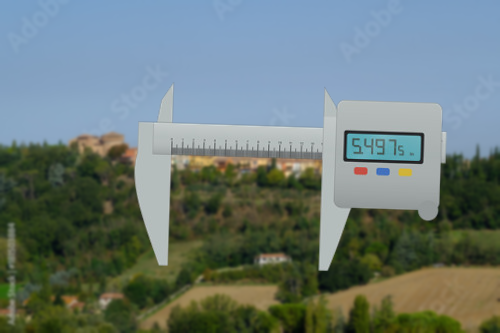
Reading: 5.4975,in
